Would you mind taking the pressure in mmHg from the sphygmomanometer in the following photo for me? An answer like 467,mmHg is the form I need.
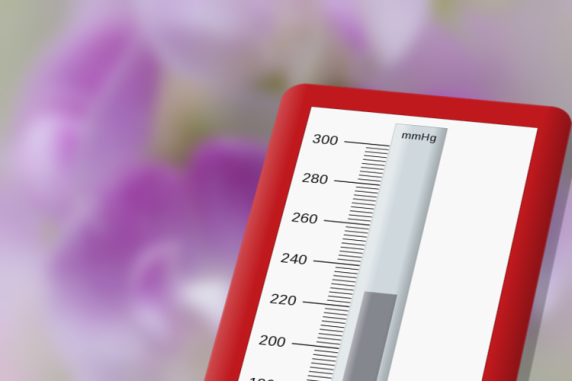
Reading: 228,mmHg
